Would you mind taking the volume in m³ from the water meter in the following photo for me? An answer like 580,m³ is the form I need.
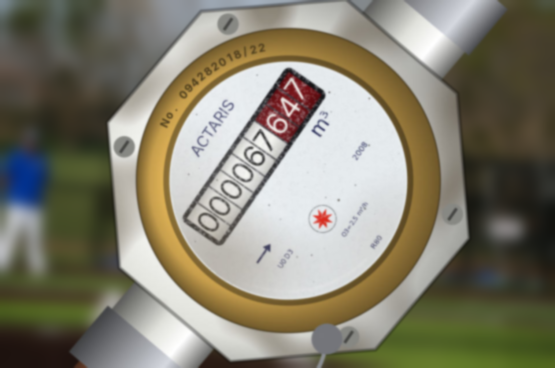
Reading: 67.647,m³
